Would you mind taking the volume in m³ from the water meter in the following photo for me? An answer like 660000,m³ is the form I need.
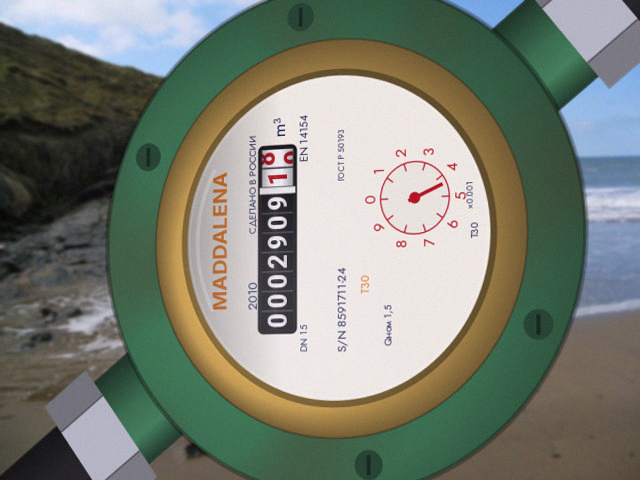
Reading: 2909.184,m³
